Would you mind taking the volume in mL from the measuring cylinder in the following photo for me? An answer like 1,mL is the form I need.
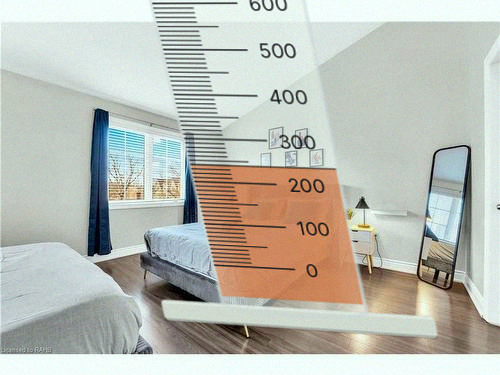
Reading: 240,mL
